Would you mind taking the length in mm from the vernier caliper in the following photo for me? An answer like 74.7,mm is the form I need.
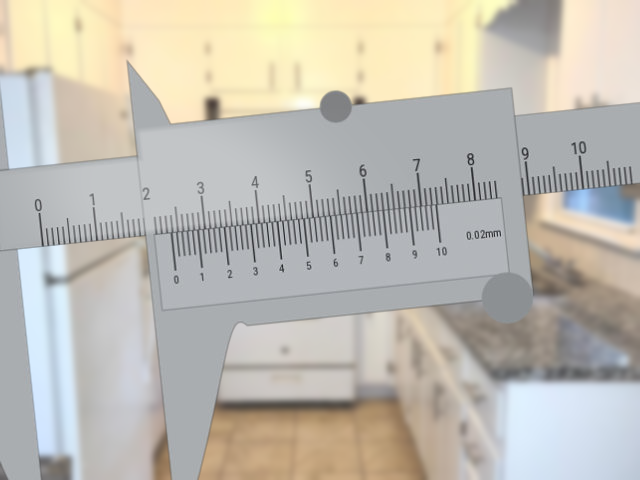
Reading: 23.8,mm
